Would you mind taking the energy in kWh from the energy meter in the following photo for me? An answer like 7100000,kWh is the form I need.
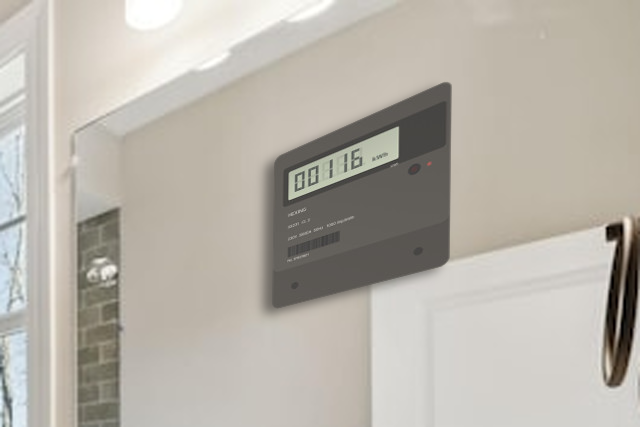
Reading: 116,kWh
